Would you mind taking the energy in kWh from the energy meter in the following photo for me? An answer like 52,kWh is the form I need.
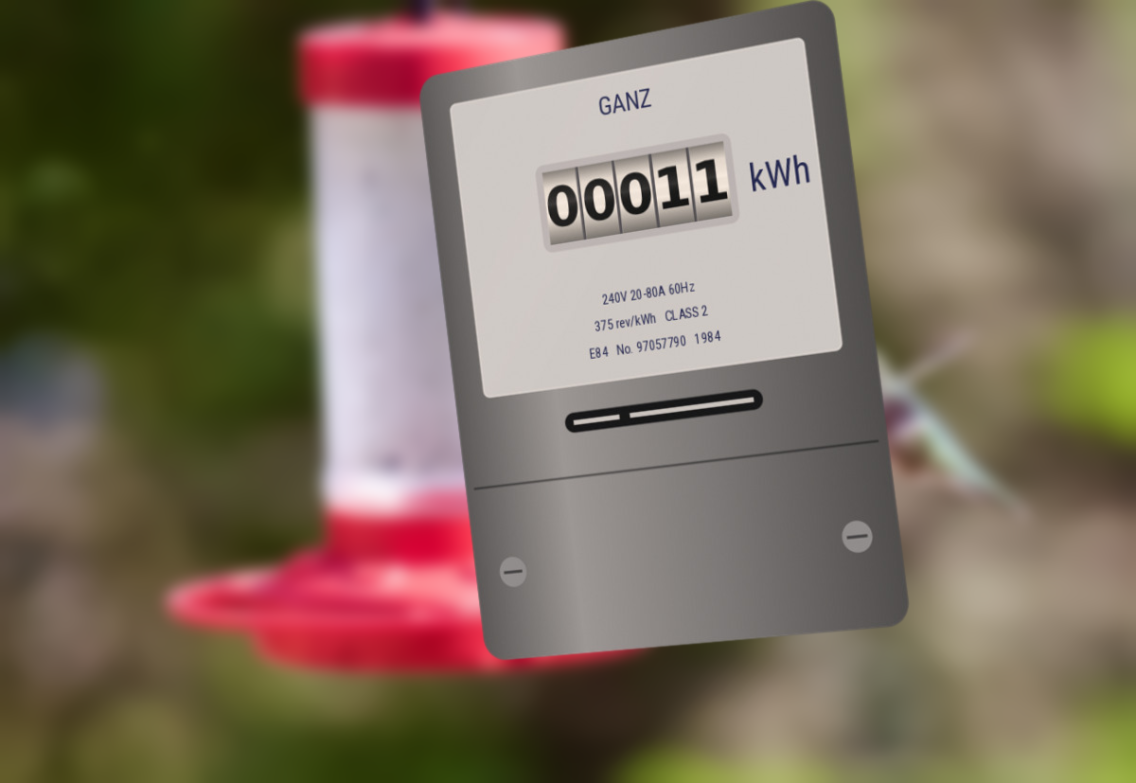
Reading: 11,kWh
